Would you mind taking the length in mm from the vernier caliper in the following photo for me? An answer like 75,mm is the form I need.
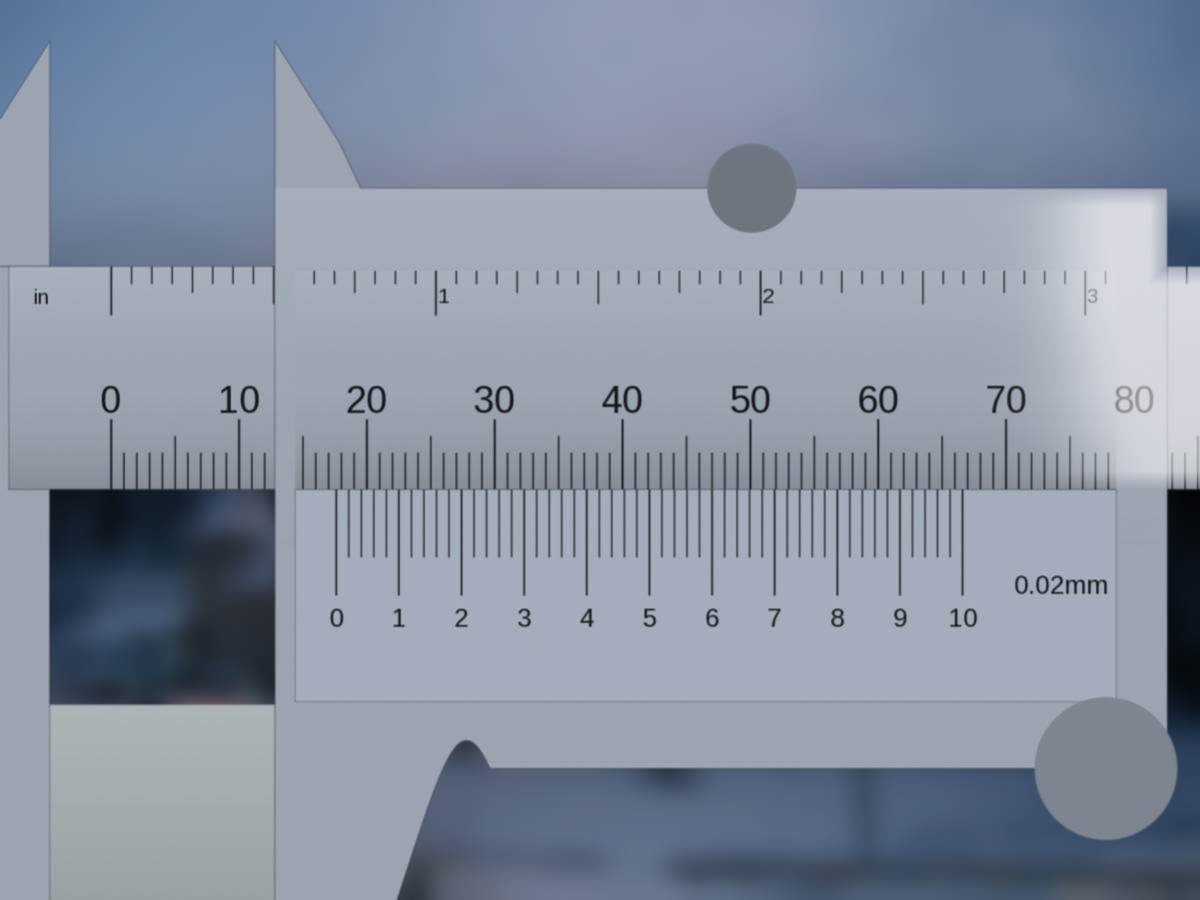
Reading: 17.6,mm
